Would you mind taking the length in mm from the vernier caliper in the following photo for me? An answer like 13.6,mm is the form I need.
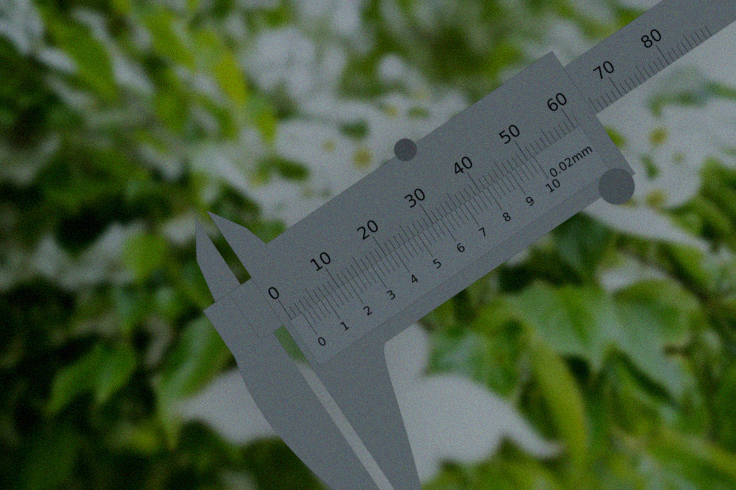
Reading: 2.2,mm
